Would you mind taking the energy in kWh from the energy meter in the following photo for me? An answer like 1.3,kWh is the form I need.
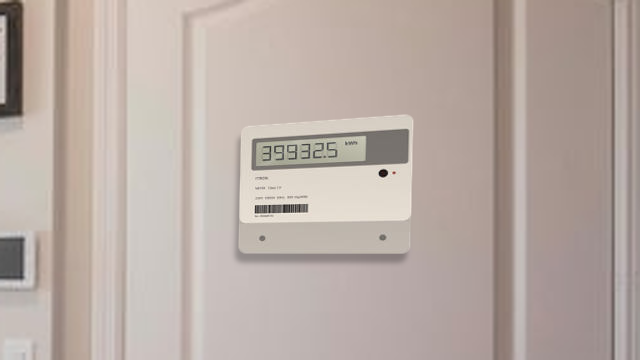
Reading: 39932.5,kWh
